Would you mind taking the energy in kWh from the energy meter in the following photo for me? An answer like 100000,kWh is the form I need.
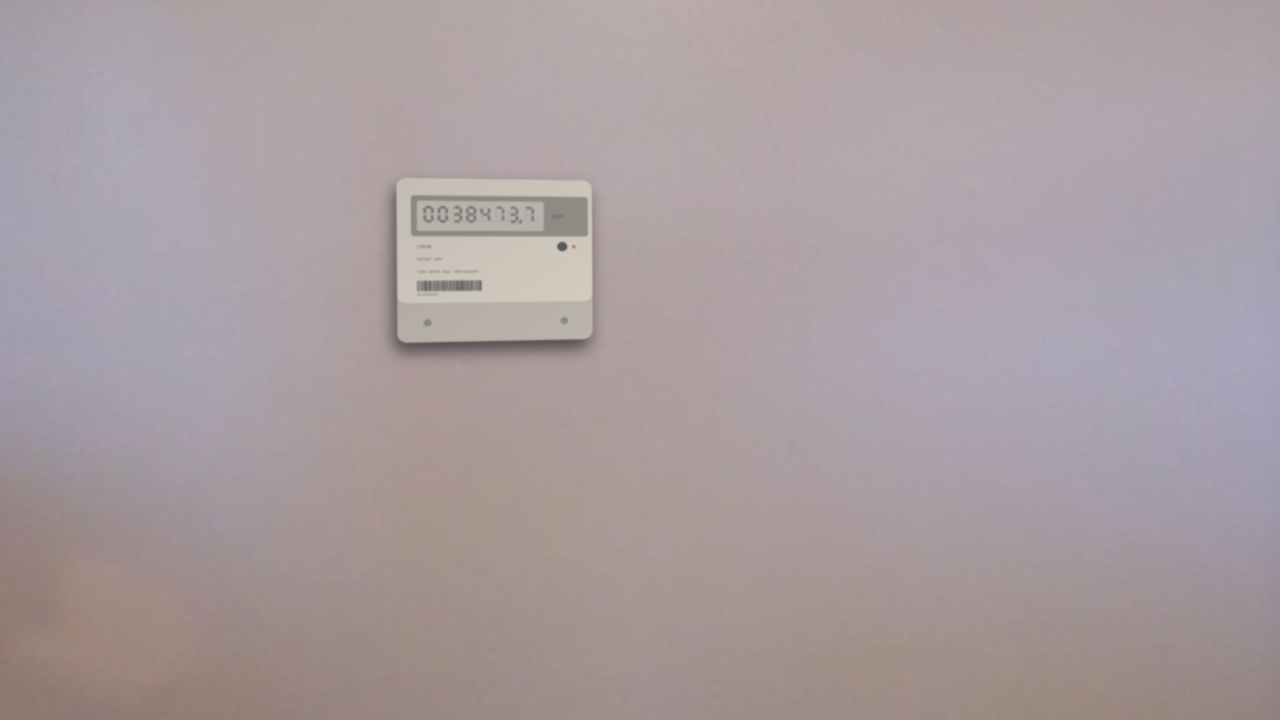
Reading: 38473.7,kWh
